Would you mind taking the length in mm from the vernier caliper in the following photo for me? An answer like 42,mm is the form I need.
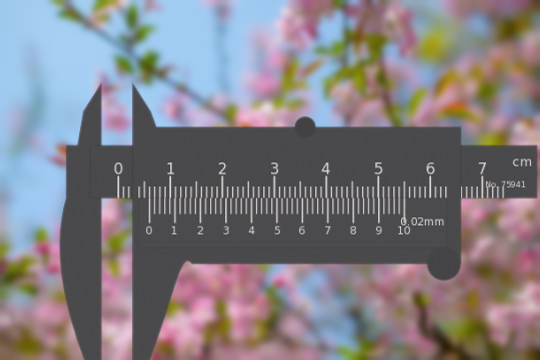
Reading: 6.0,mm
